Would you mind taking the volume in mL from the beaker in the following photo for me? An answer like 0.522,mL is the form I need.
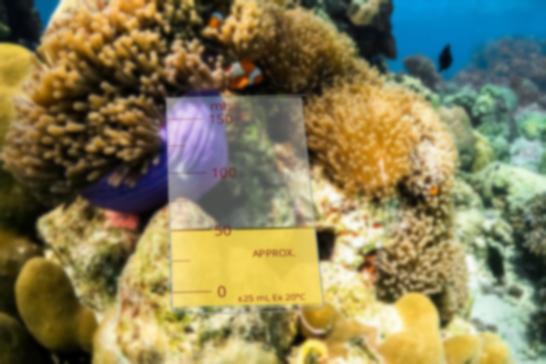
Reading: 50,mL
